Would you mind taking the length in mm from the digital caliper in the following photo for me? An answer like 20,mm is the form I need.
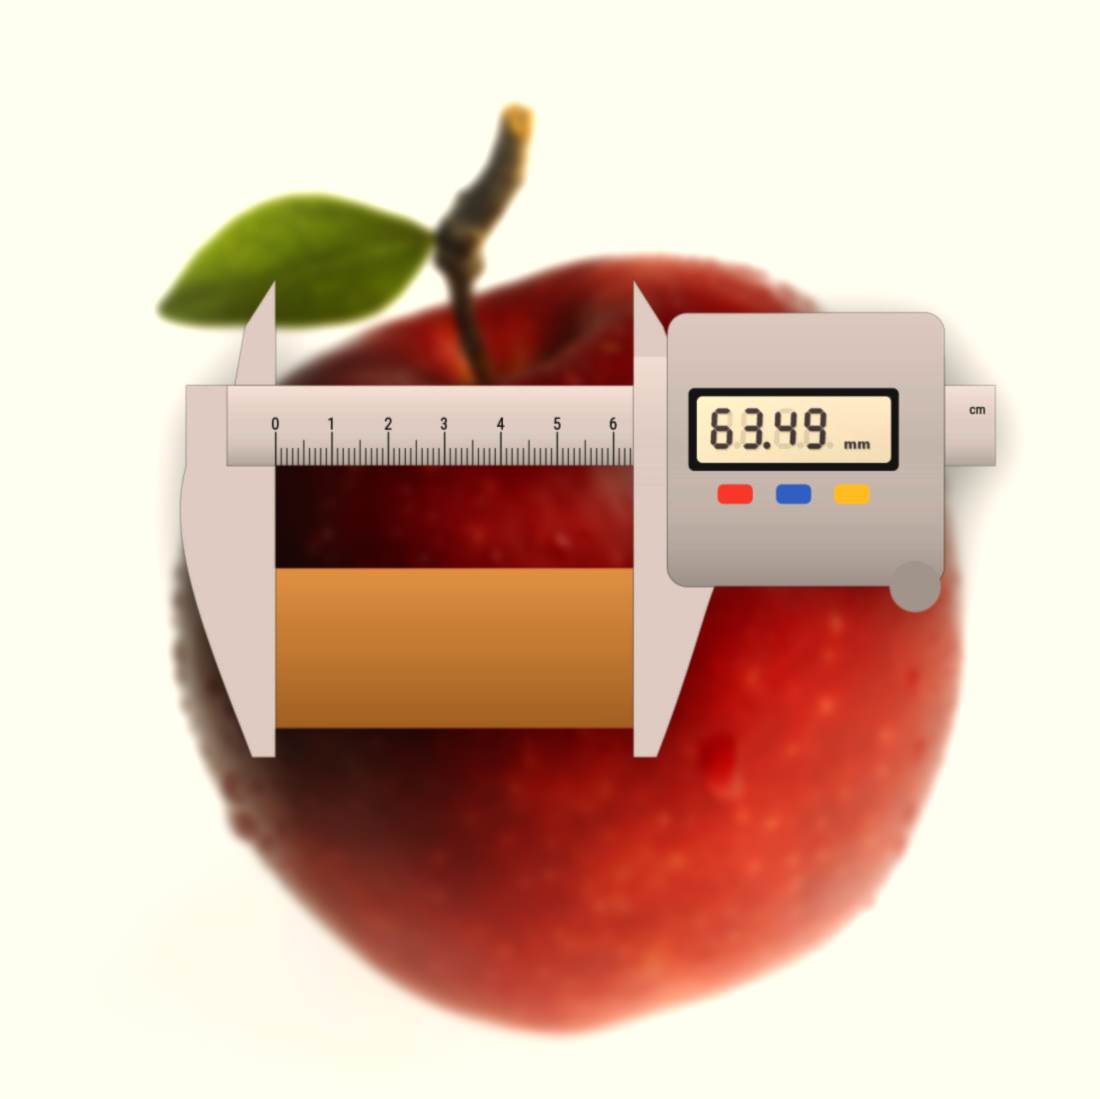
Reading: 63.49,mm
